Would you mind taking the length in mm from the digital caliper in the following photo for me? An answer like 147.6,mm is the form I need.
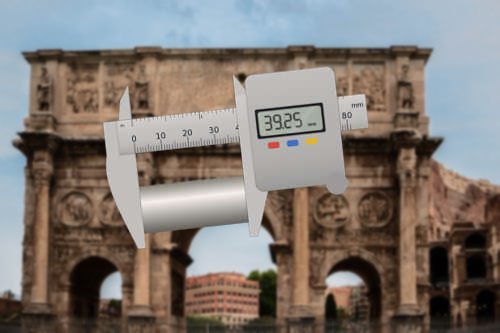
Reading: 39.25,mm
